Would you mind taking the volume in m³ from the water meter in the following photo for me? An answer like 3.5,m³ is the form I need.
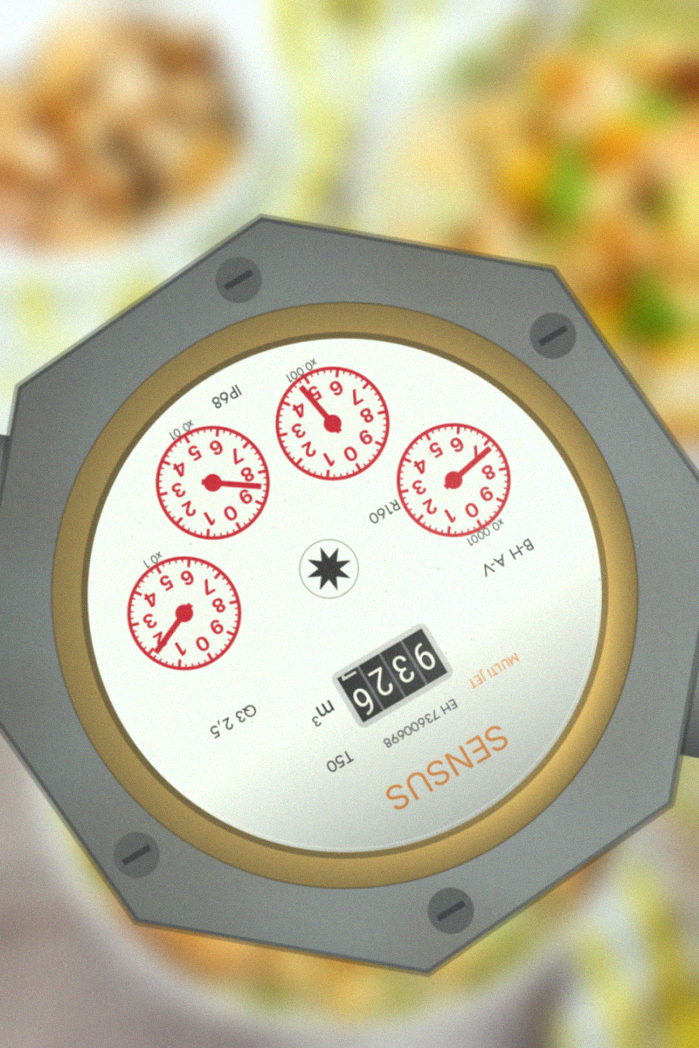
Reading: 9326.1847,m³
